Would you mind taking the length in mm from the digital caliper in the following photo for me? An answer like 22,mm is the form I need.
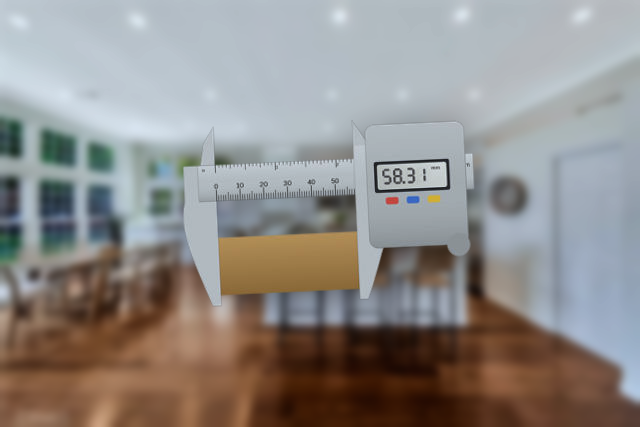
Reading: 58.31,mm
